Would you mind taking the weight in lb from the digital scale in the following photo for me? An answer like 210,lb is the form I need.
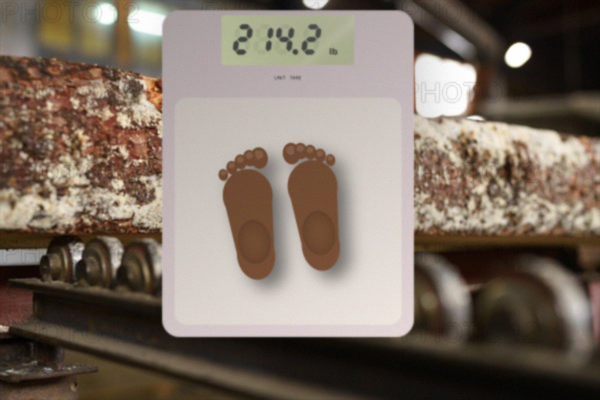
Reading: 214.2,lb
